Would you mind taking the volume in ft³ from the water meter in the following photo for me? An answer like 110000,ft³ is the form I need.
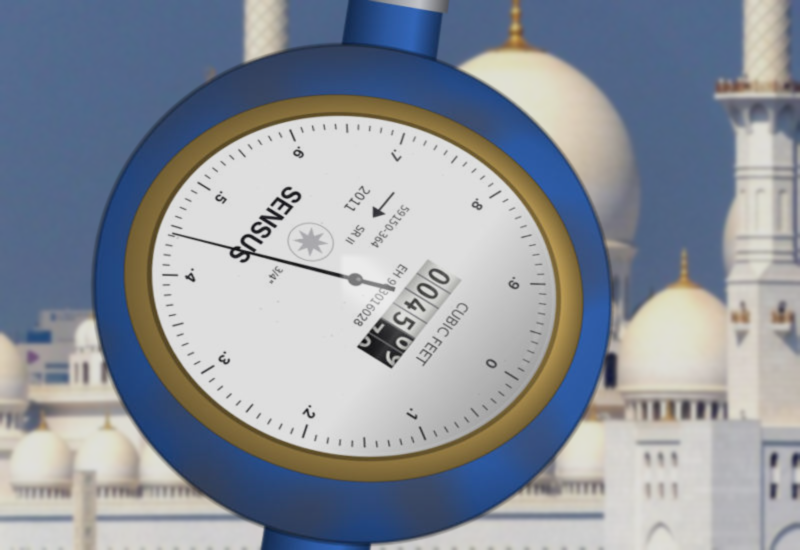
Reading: 4569.44,ft³
